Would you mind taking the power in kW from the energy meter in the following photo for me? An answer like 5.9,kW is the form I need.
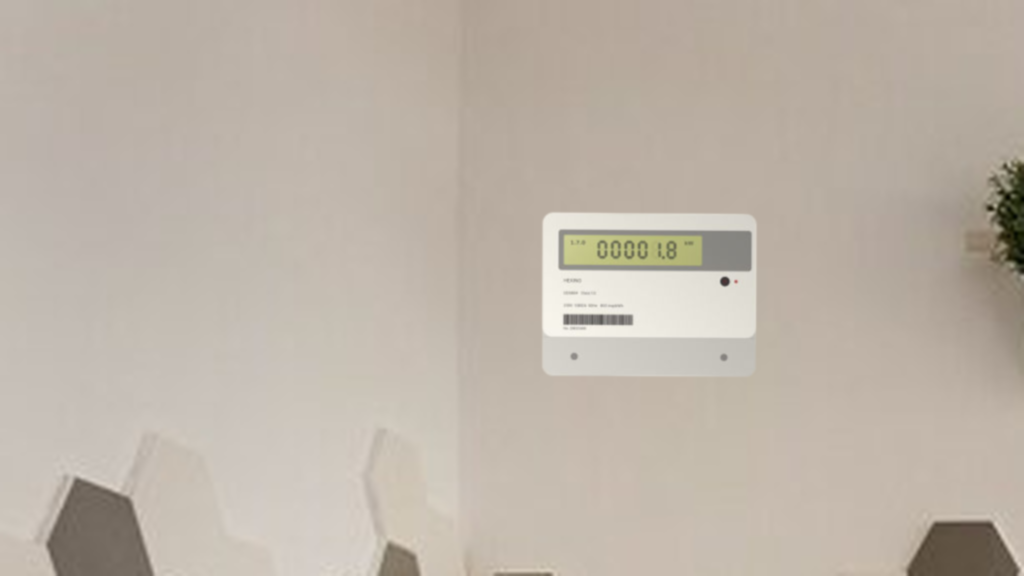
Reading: 1.8,kW
